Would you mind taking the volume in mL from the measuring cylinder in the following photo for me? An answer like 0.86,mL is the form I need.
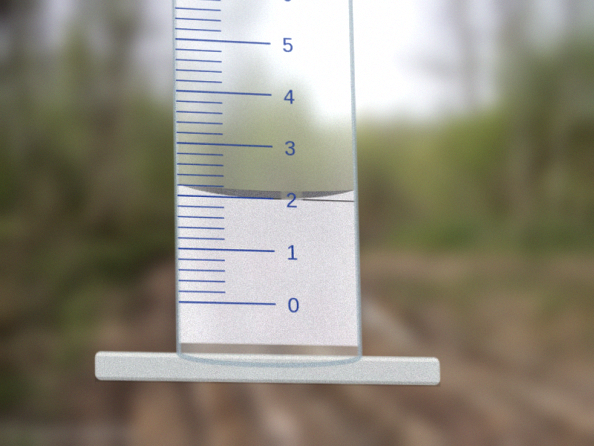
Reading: 2,mL
